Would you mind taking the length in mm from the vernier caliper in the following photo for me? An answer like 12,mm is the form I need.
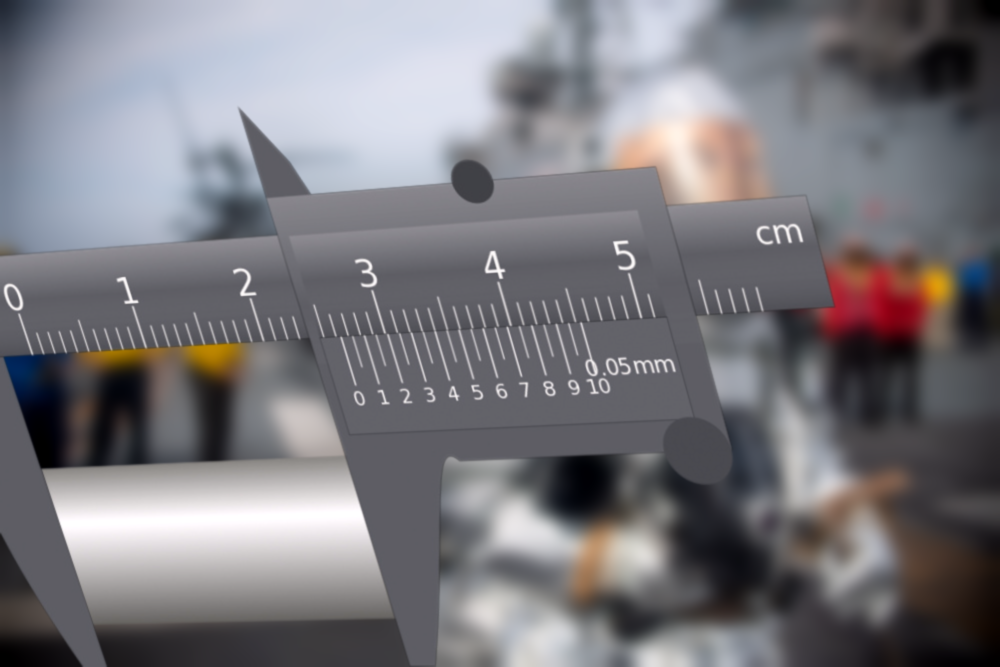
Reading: 26.4,mm
